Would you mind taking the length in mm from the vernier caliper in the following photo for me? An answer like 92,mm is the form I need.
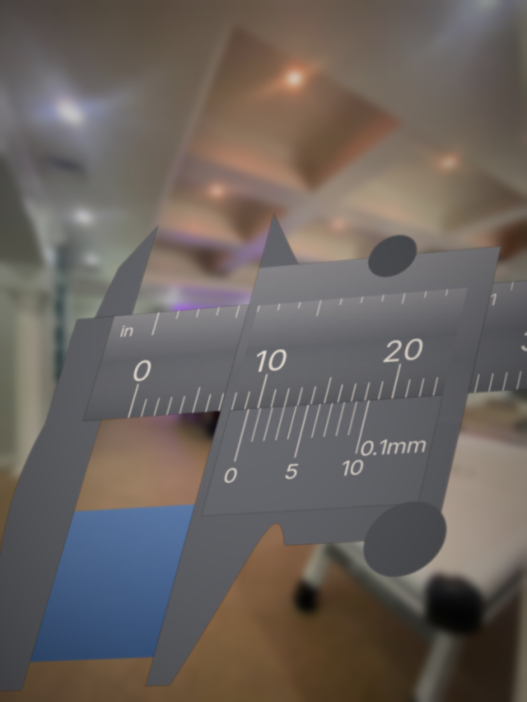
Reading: 9.3,mm
